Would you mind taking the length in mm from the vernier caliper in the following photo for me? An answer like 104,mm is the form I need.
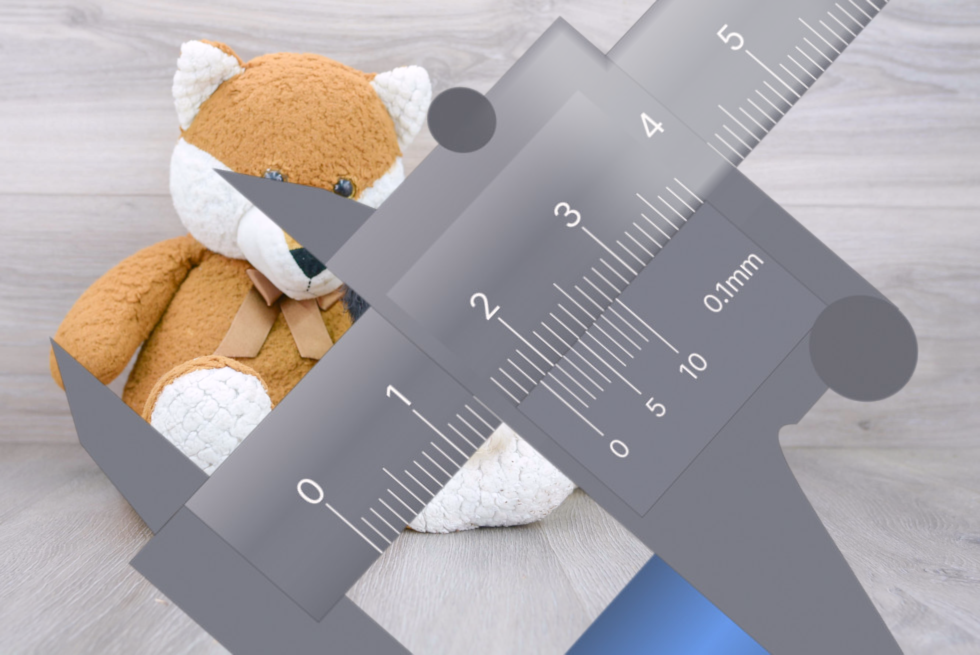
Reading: 18.4,mm
